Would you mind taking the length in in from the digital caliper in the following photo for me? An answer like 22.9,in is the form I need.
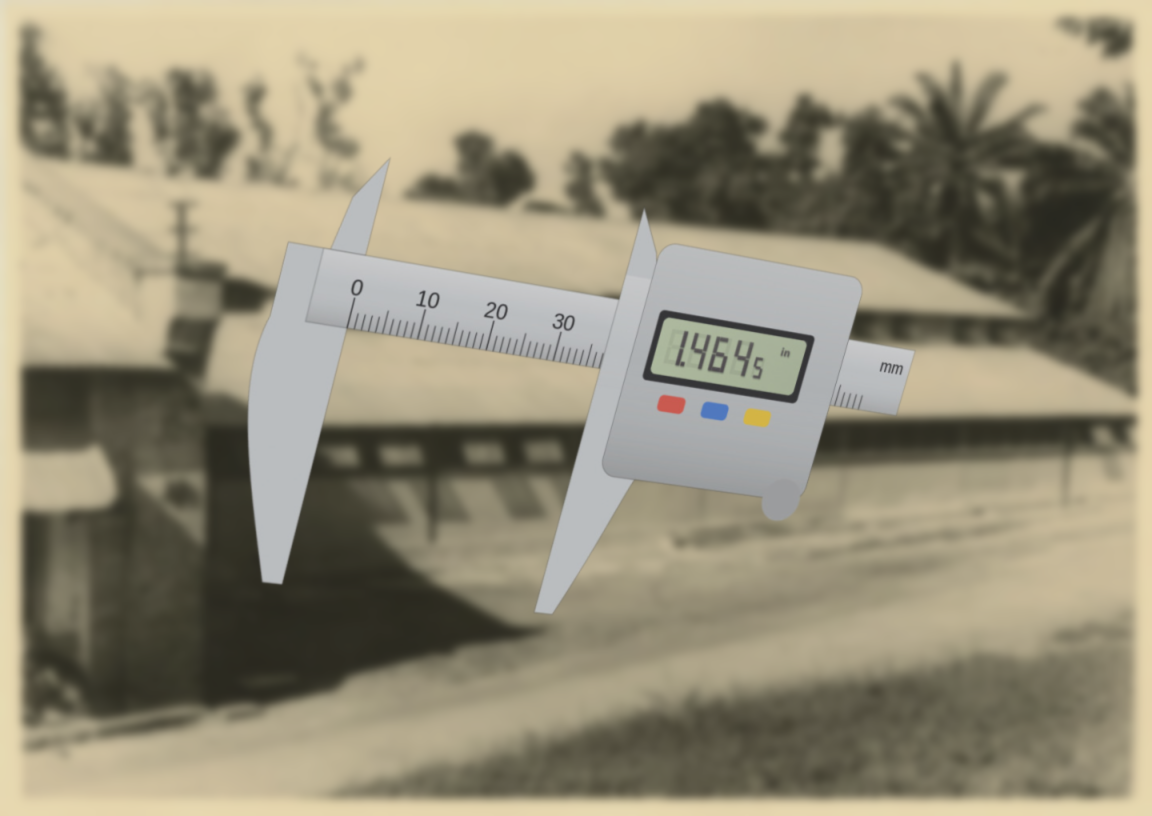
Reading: 1.4645,in
